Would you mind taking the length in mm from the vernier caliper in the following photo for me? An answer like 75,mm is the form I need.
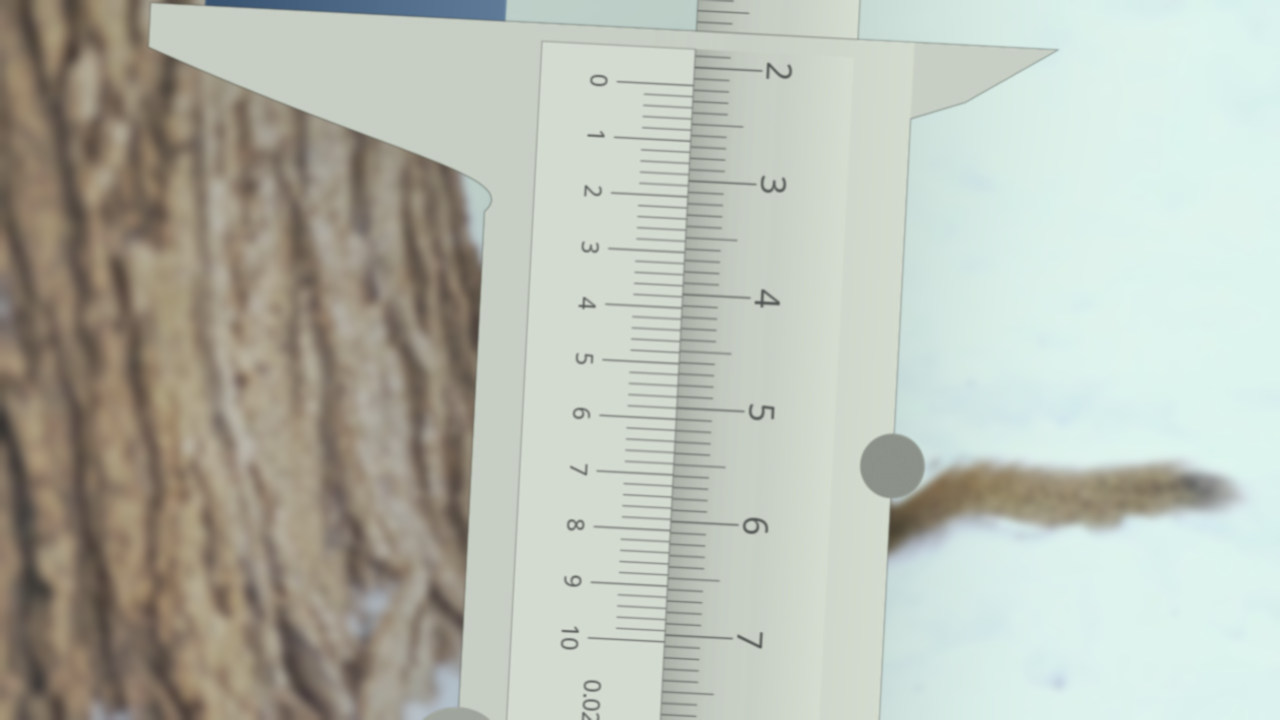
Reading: 21.6,mm
